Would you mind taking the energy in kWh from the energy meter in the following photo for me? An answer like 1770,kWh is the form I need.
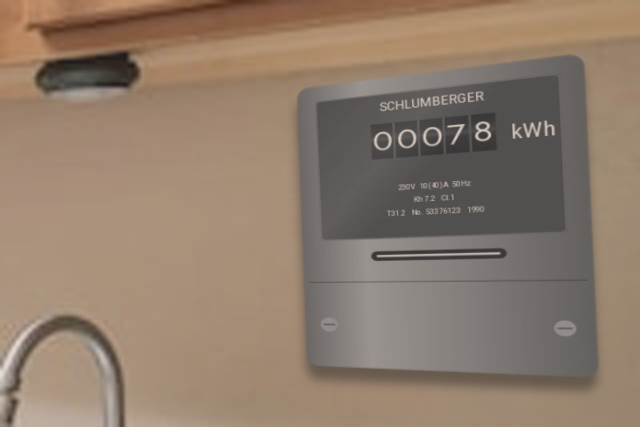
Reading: 78,kWh
